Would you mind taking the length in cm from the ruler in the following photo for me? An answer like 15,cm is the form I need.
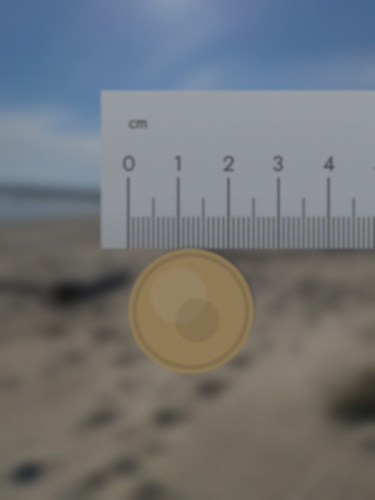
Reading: 2.5,cm
